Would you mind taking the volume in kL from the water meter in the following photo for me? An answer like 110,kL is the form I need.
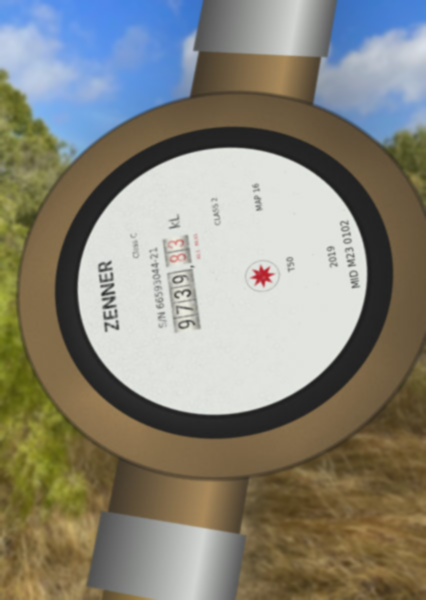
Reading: 9739.83,kL
